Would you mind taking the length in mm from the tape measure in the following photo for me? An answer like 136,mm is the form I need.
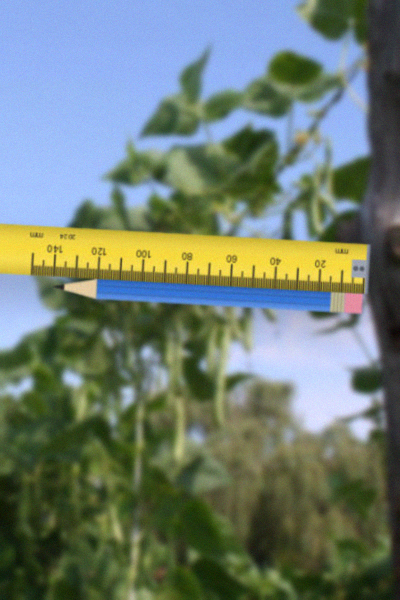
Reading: 140,mm
